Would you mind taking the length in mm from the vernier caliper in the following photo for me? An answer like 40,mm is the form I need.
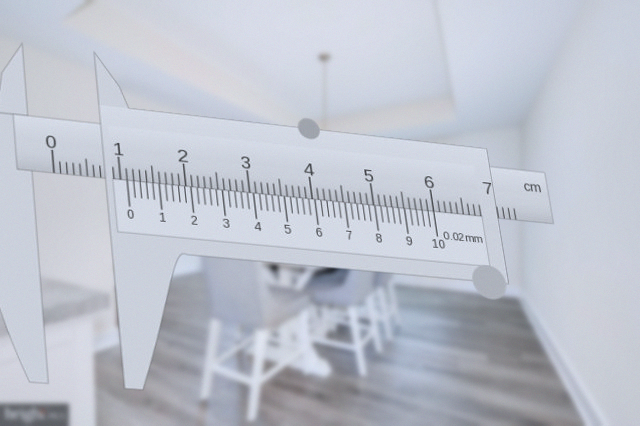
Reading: 11.0,mm
